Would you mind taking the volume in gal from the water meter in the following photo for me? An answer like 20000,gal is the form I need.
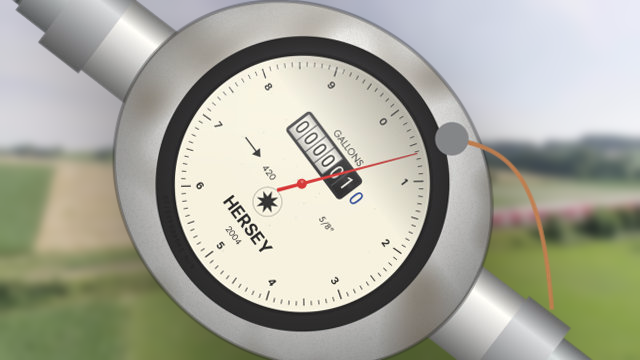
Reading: 10.6,gal
